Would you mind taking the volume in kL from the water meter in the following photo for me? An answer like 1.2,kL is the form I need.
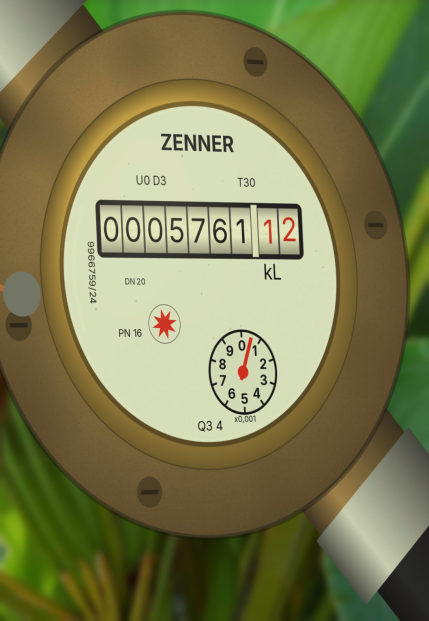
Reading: 5761.120,kL
